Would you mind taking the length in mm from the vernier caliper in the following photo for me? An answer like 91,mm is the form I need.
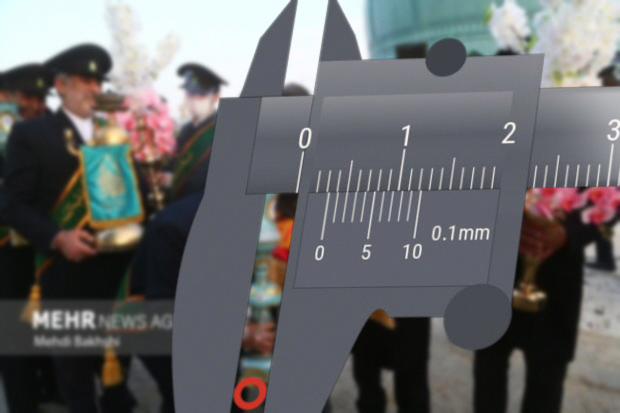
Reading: 3.2,mm
